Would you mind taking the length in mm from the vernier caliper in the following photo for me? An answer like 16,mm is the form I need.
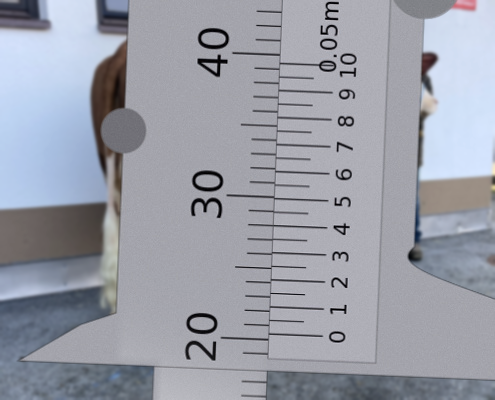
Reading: 20.4,mm
